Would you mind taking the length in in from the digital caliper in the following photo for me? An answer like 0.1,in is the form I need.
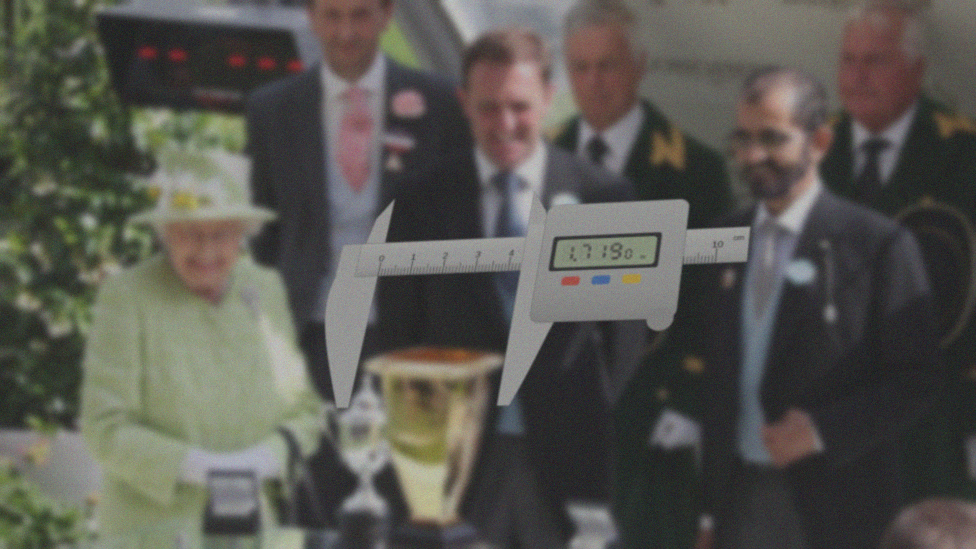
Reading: 1.7190,in
